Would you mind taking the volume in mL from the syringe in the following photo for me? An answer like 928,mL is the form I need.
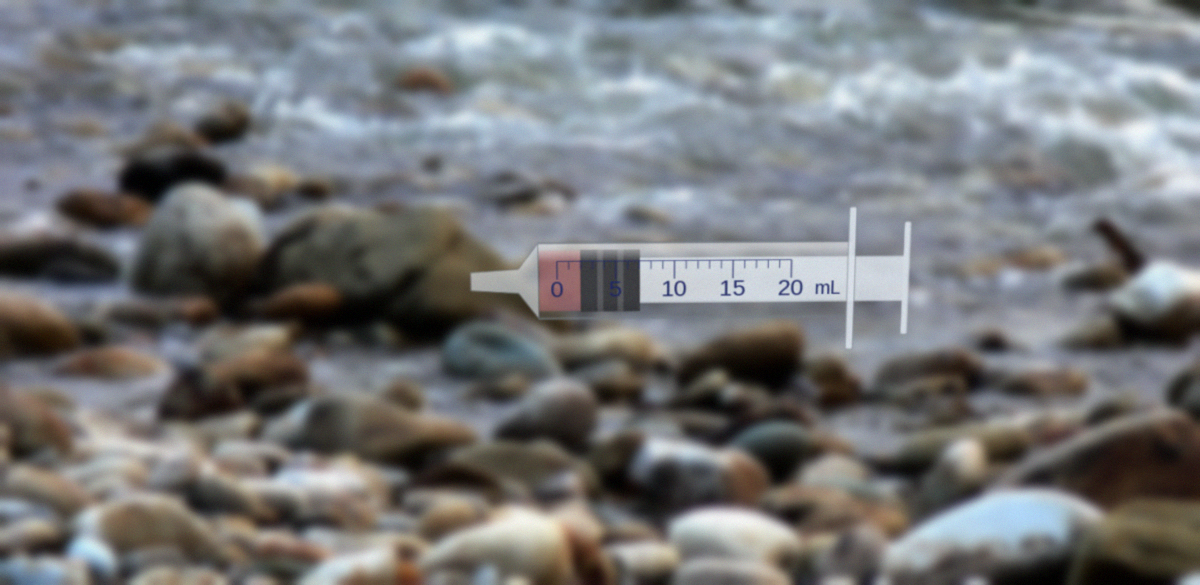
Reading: 2,mL
